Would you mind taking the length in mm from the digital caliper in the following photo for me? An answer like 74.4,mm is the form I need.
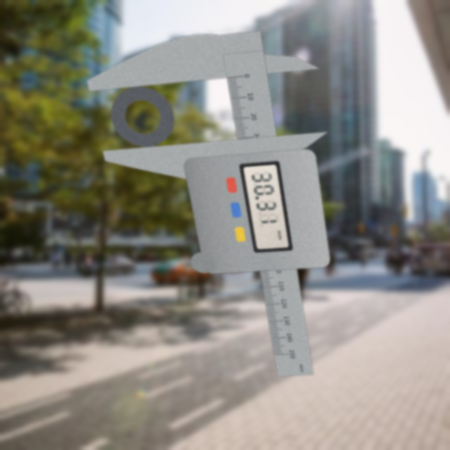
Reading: 30.31,mm
